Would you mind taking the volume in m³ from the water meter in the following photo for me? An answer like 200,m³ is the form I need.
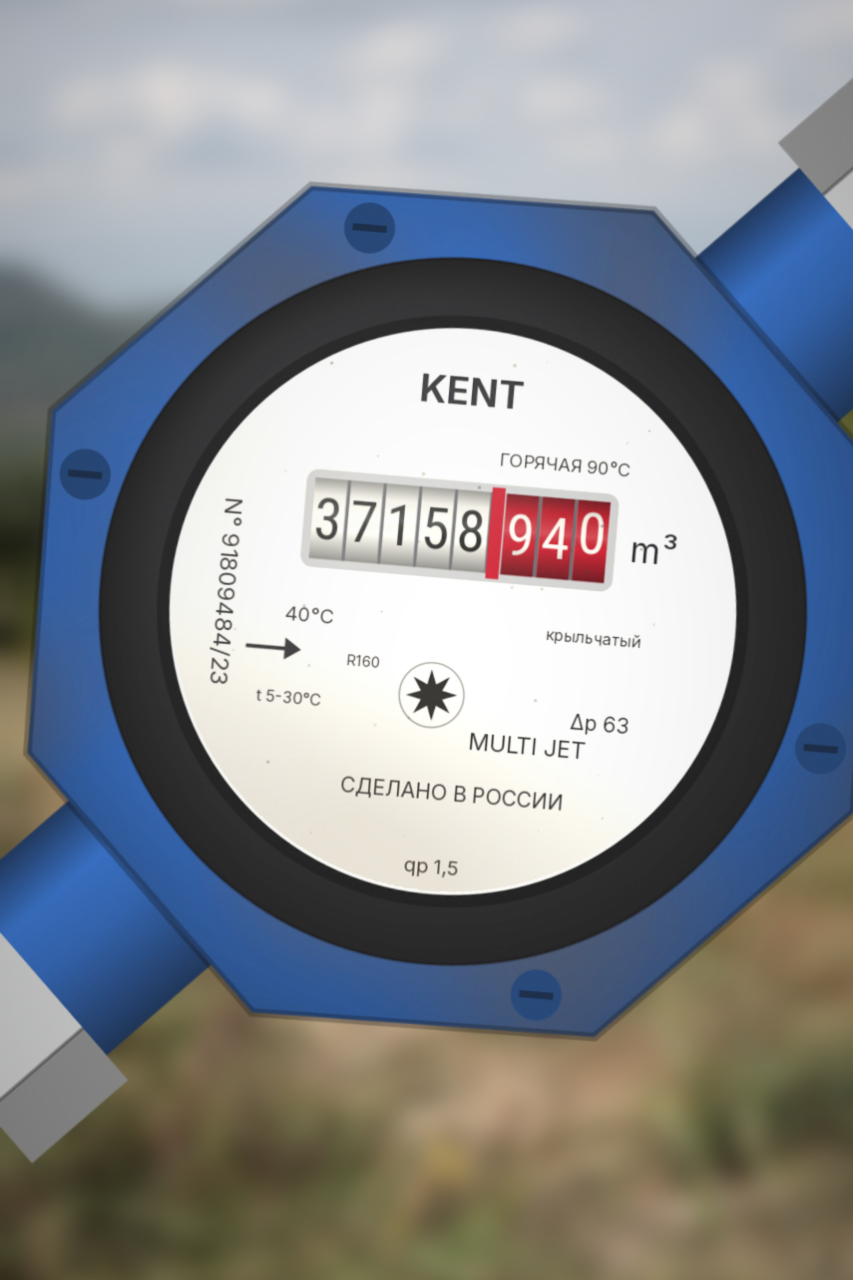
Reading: 37158.940,m³
